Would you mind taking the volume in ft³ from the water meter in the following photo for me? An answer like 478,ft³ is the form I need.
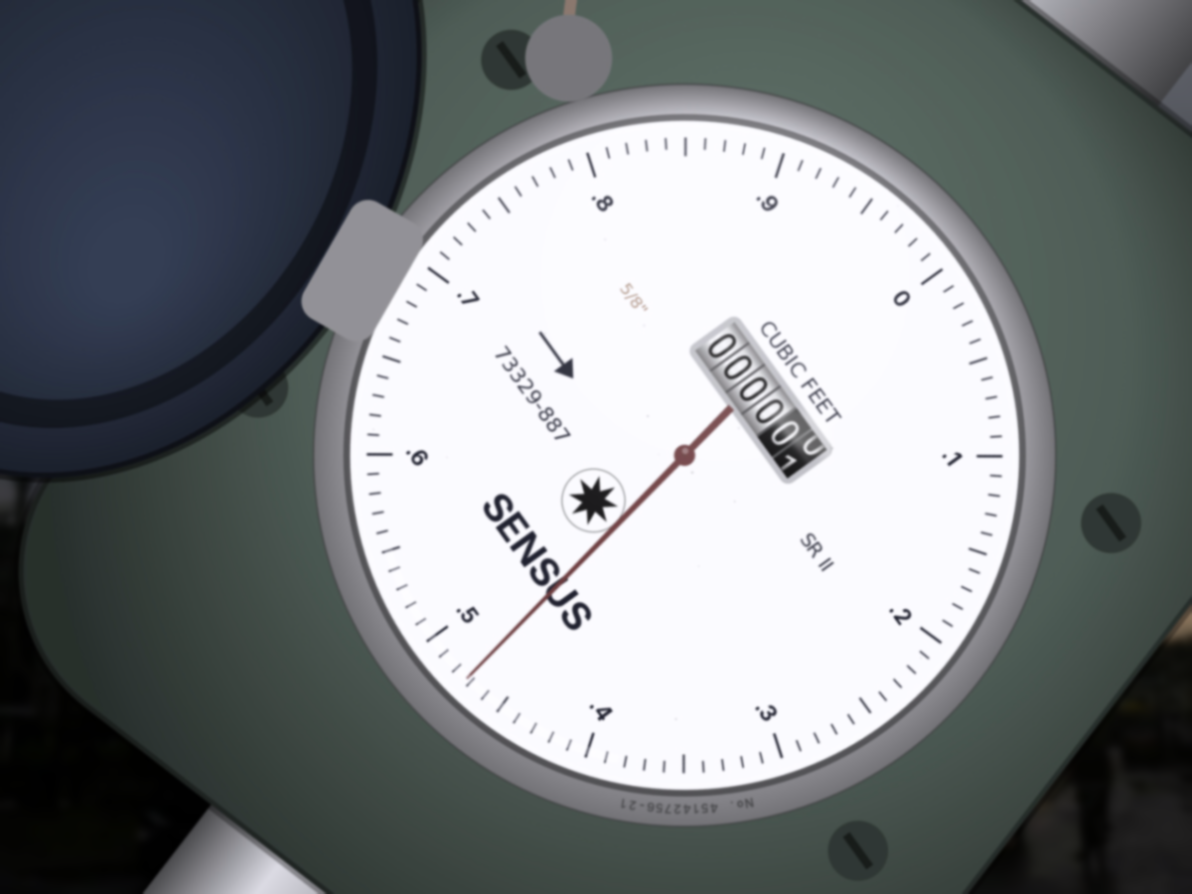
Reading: 0.47,ft³
